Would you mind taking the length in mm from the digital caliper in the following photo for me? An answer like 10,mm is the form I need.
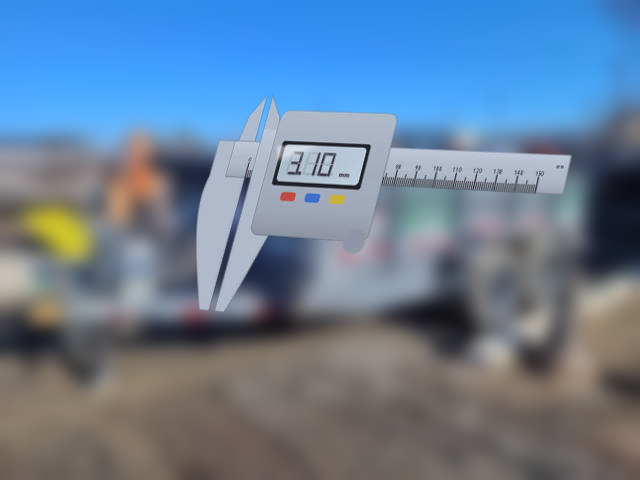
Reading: 3.10,mm
